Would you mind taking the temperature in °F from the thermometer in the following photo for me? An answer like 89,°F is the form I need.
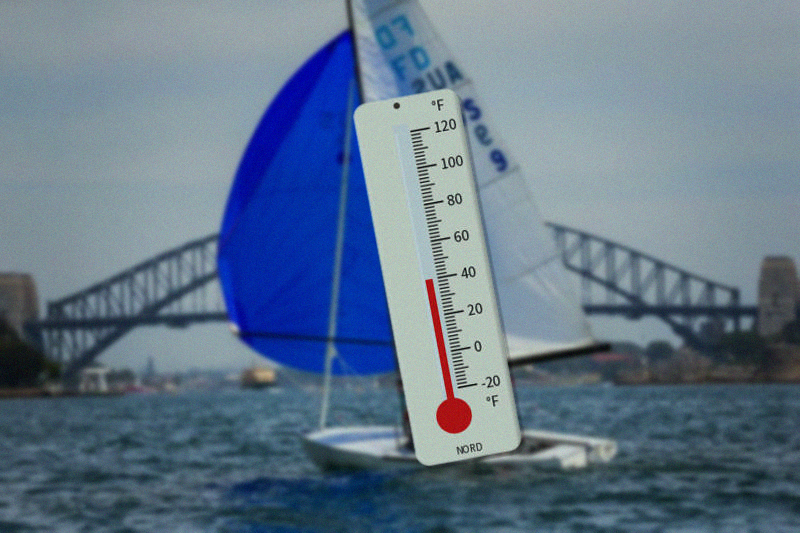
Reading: 40,°F
